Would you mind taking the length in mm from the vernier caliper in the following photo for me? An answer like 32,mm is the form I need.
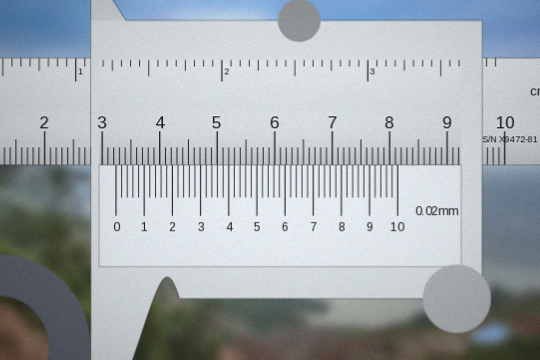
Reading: 32.4,mm
